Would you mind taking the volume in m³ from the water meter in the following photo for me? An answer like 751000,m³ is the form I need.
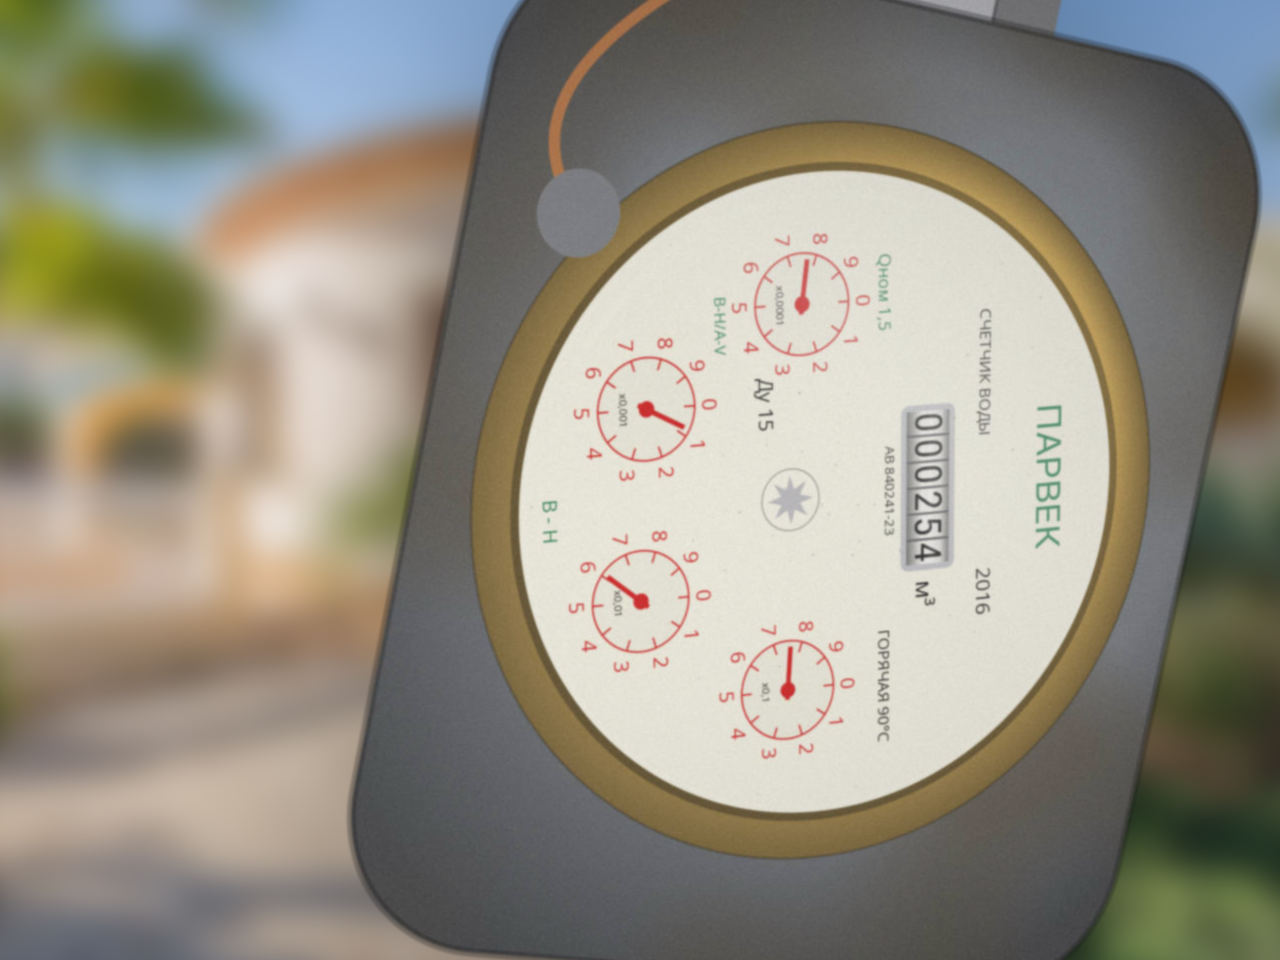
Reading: 254.7607,m³
